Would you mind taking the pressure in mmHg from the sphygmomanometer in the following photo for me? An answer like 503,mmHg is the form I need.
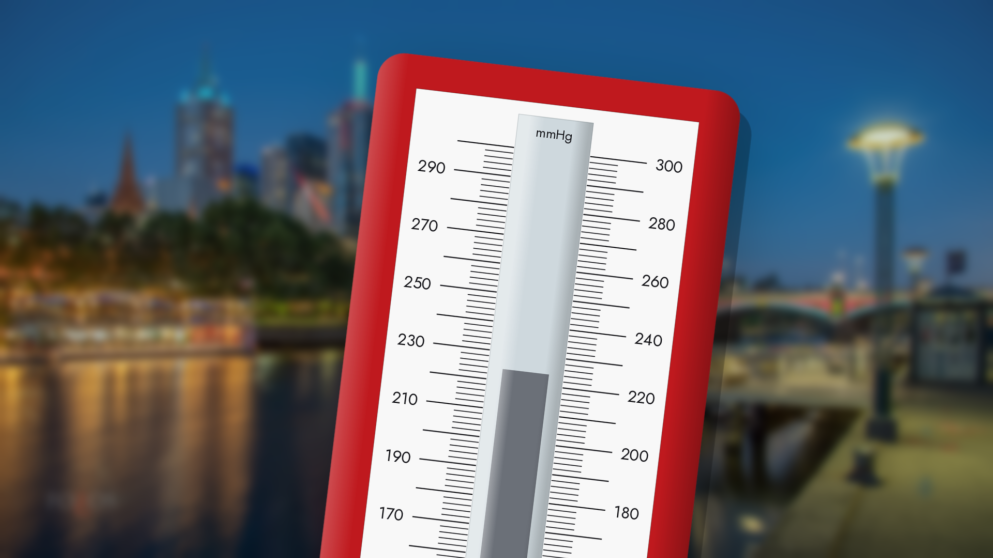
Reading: 224,mmHg
